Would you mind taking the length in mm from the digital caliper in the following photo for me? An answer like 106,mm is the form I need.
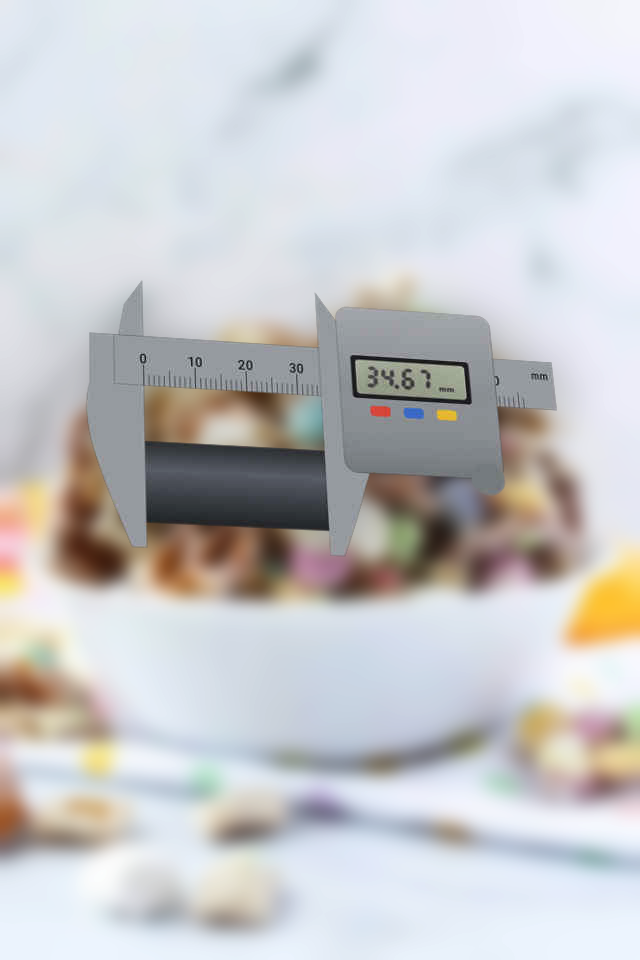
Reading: 34.67,mm
